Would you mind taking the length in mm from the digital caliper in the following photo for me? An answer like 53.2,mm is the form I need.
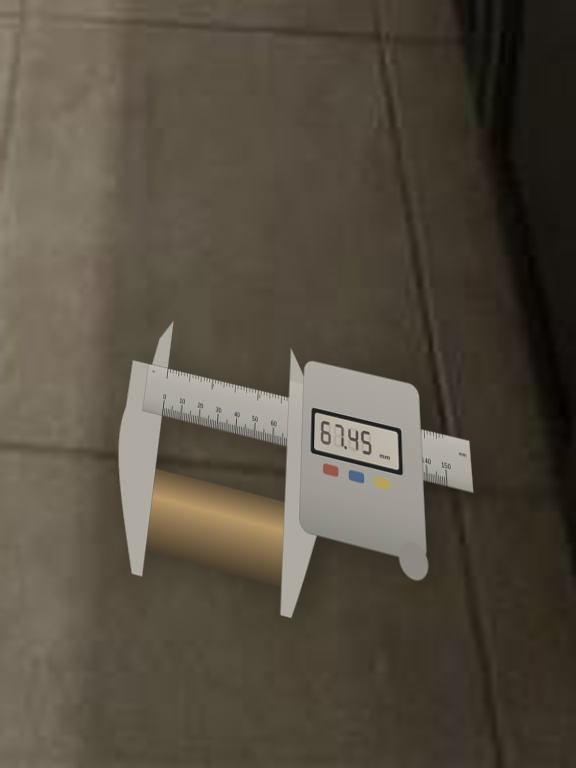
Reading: 67.45,mm
